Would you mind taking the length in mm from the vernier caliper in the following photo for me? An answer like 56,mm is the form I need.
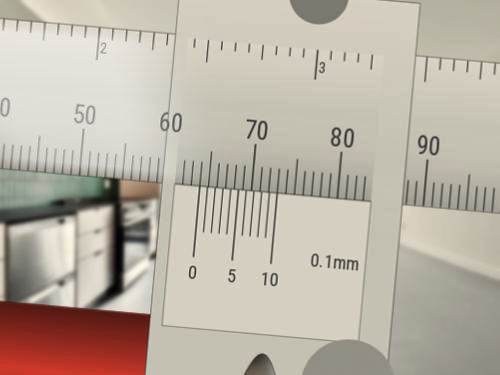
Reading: 64.0,mm
